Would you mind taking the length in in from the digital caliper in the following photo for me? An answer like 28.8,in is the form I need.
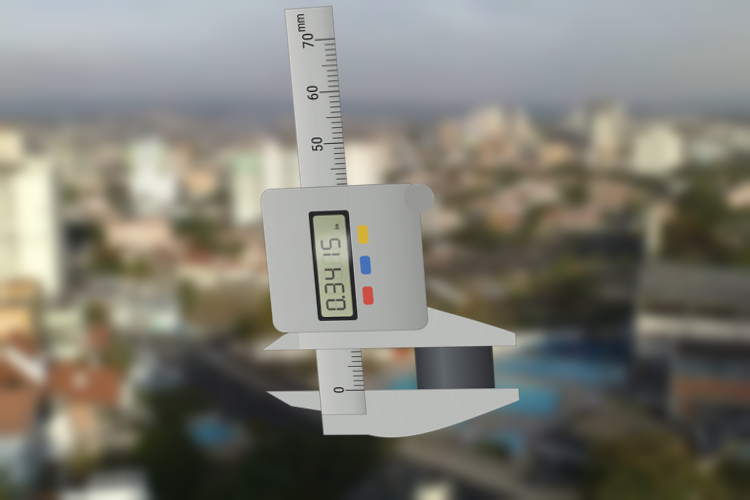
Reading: 0.3415,in
